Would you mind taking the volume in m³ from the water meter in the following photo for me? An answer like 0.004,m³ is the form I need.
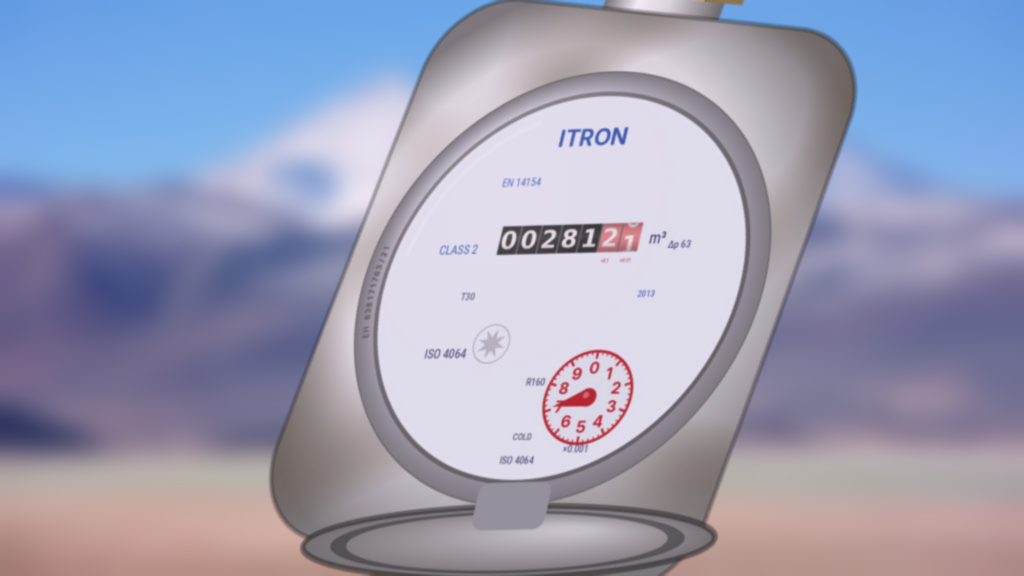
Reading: 281.207,m³
